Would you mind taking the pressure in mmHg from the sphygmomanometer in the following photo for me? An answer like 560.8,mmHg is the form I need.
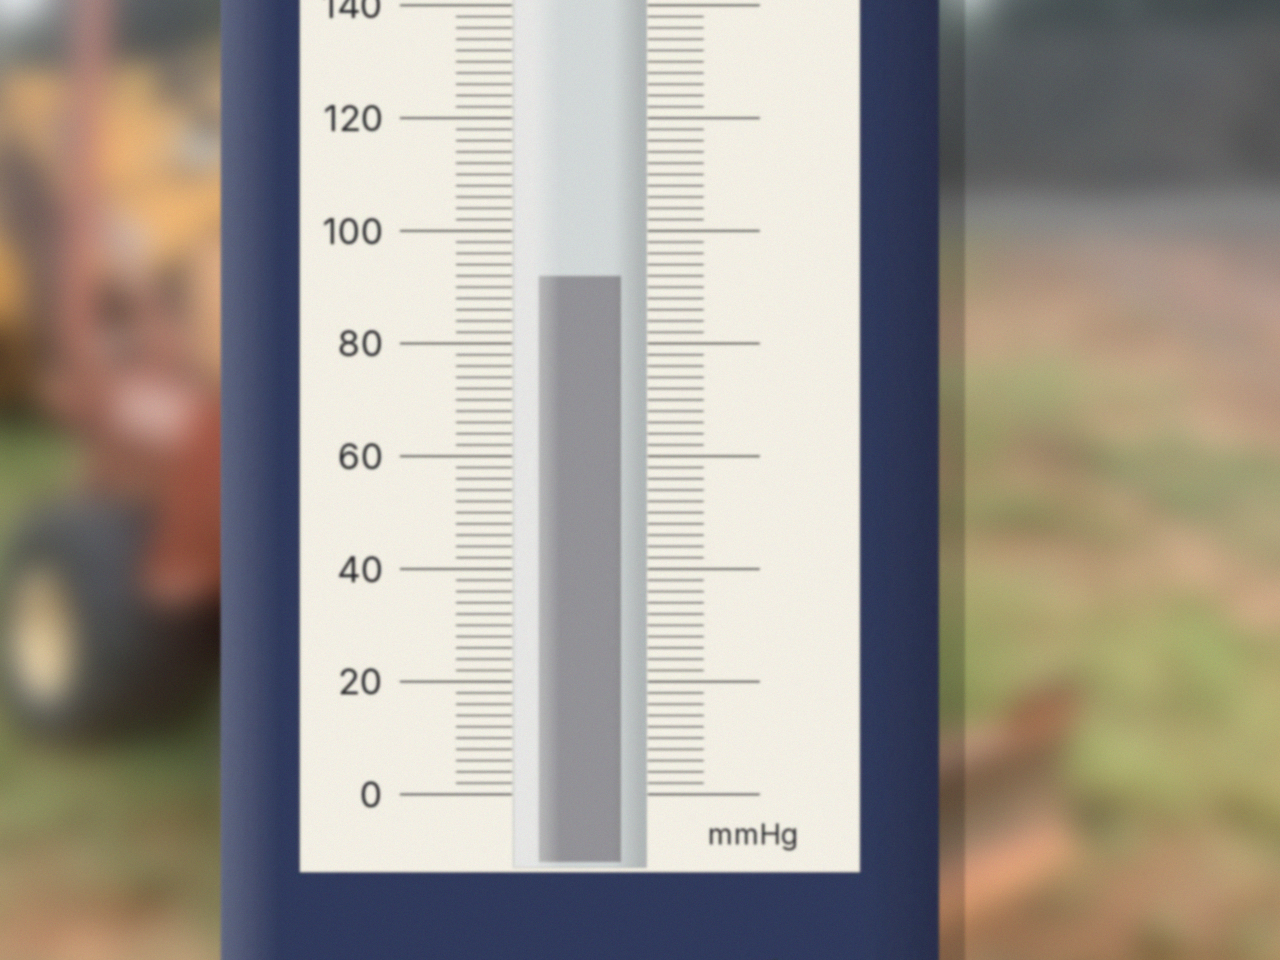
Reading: 92,mmHg
